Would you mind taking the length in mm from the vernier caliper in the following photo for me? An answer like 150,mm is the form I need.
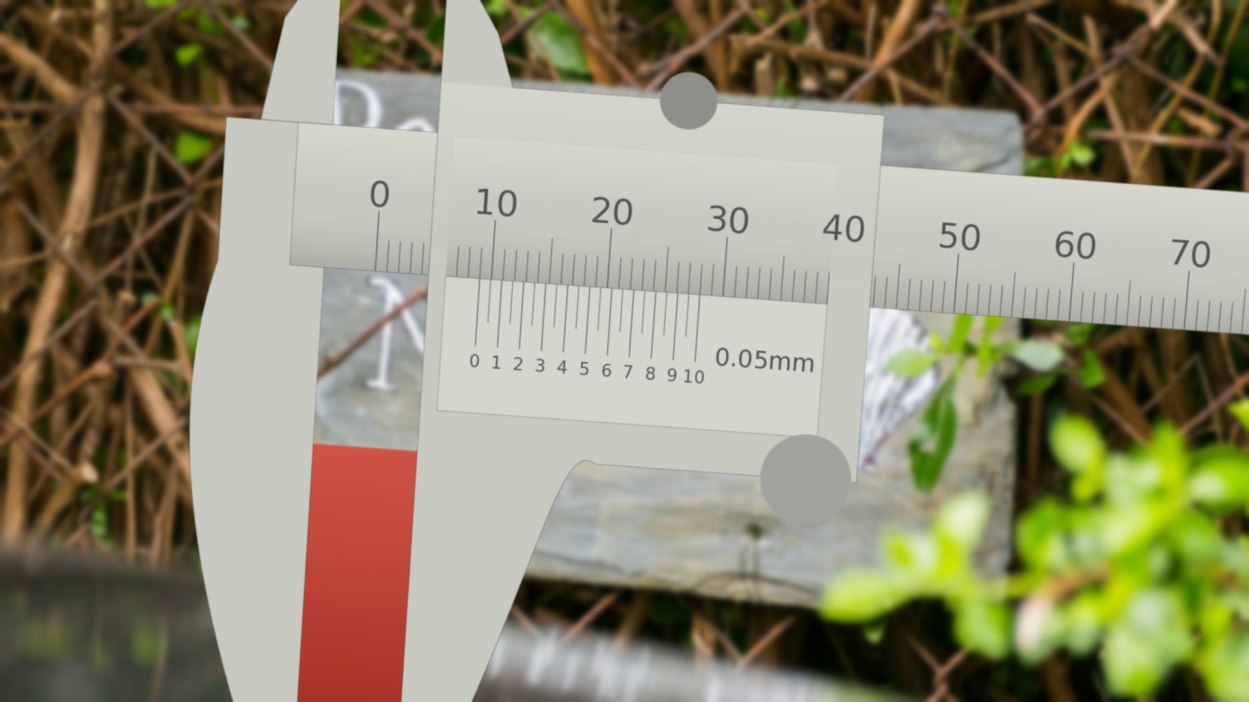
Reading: 9.0,mm
